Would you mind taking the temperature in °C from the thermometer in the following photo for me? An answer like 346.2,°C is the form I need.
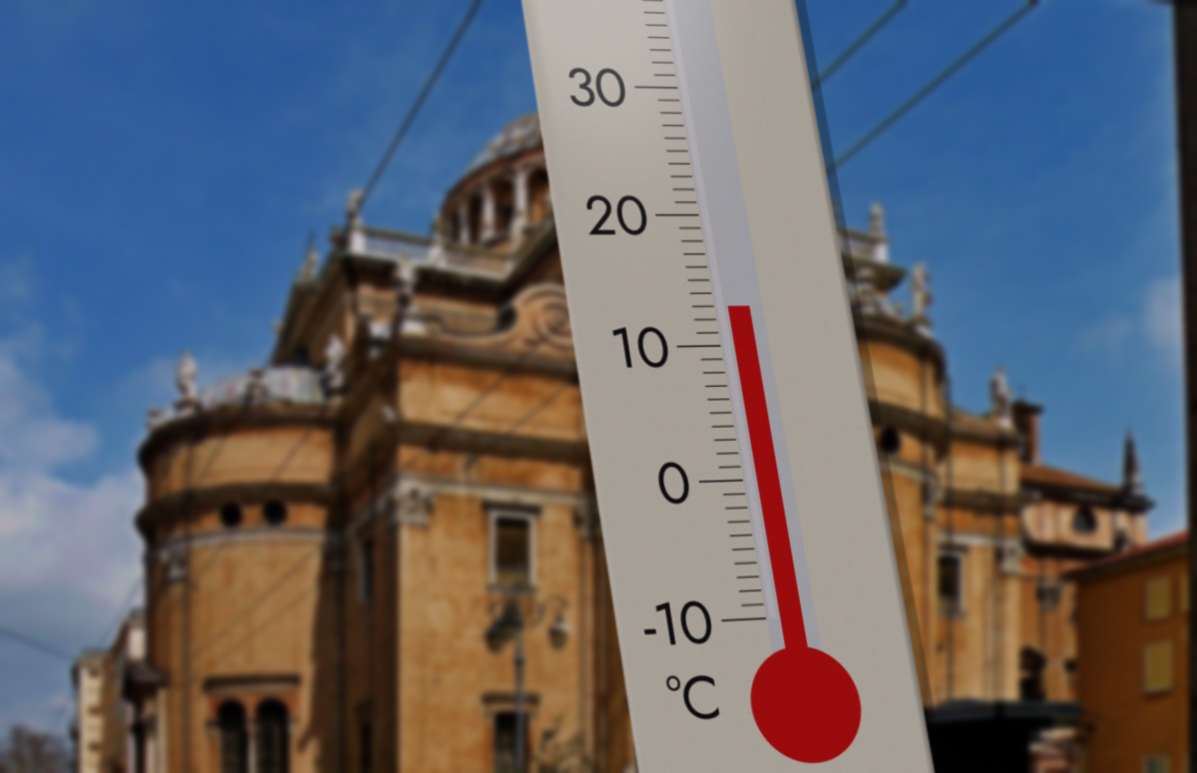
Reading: 13,°C
